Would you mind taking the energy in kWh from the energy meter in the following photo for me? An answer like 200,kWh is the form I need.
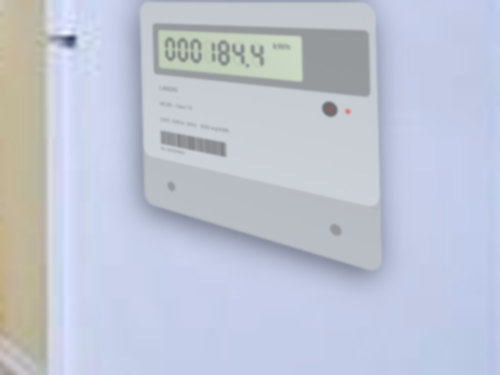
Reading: 184.4,kWh
